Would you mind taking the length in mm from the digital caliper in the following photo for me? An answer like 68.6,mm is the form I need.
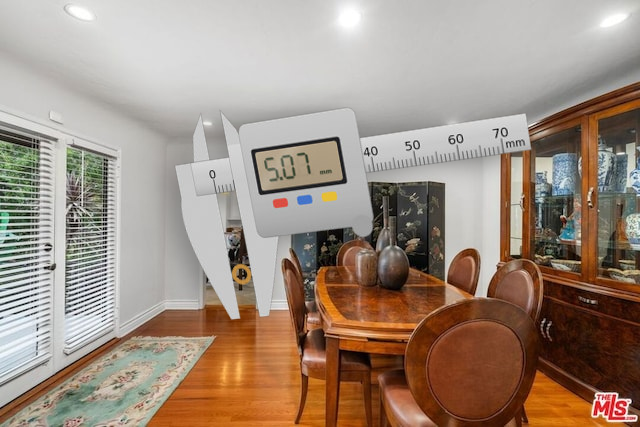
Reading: 5.07,mm
